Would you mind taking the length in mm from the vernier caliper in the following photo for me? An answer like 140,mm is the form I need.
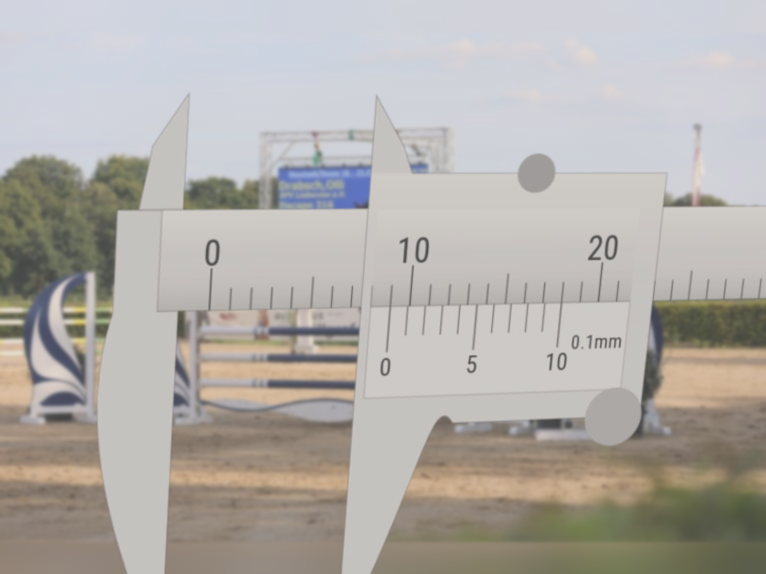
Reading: 9.0,mm
